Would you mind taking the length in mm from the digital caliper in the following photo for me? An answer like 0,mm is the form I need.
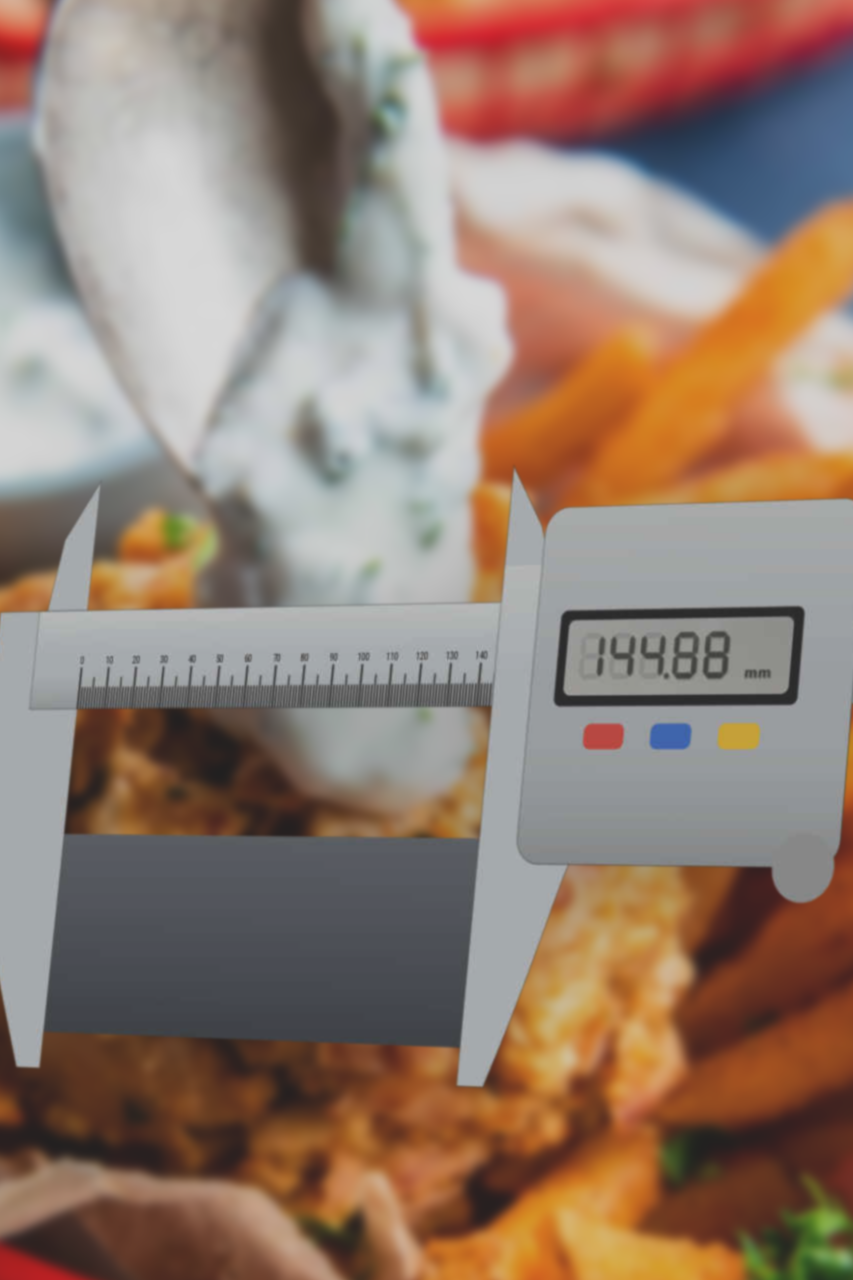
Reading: 144.88,mm
